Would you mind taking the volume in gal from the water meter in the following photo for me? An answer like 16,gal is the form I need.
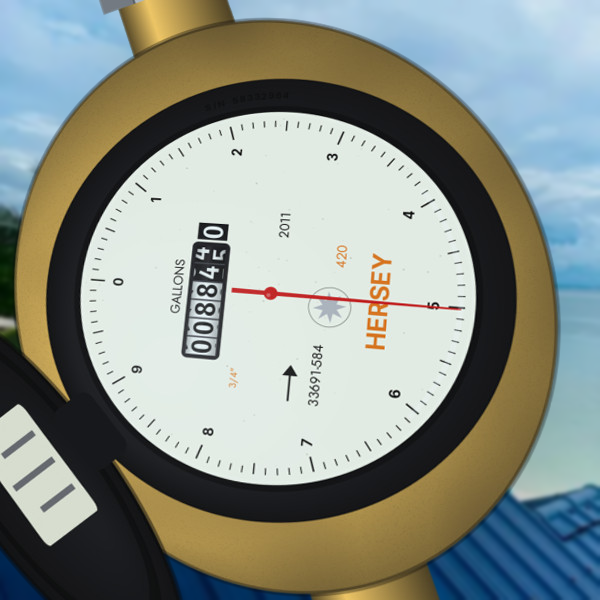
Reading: 88445.0,gal
